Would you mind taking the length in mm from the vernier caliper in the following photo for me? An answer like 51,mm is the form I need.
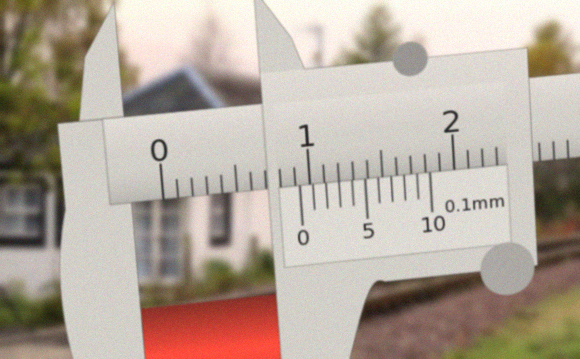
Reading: 9.3,mm
